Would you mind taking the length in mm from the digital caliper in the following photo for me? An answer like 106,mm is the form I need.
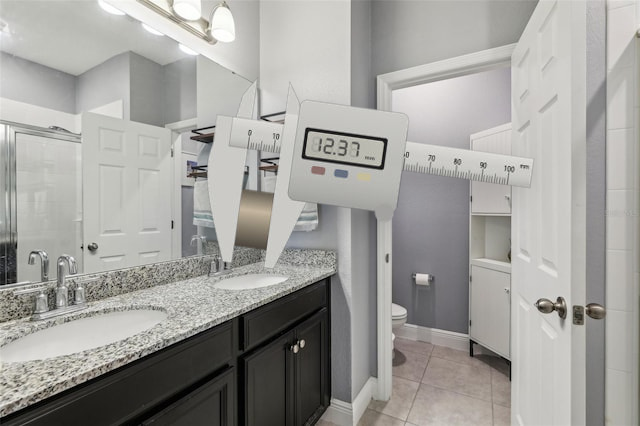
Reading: 12.37,mm
